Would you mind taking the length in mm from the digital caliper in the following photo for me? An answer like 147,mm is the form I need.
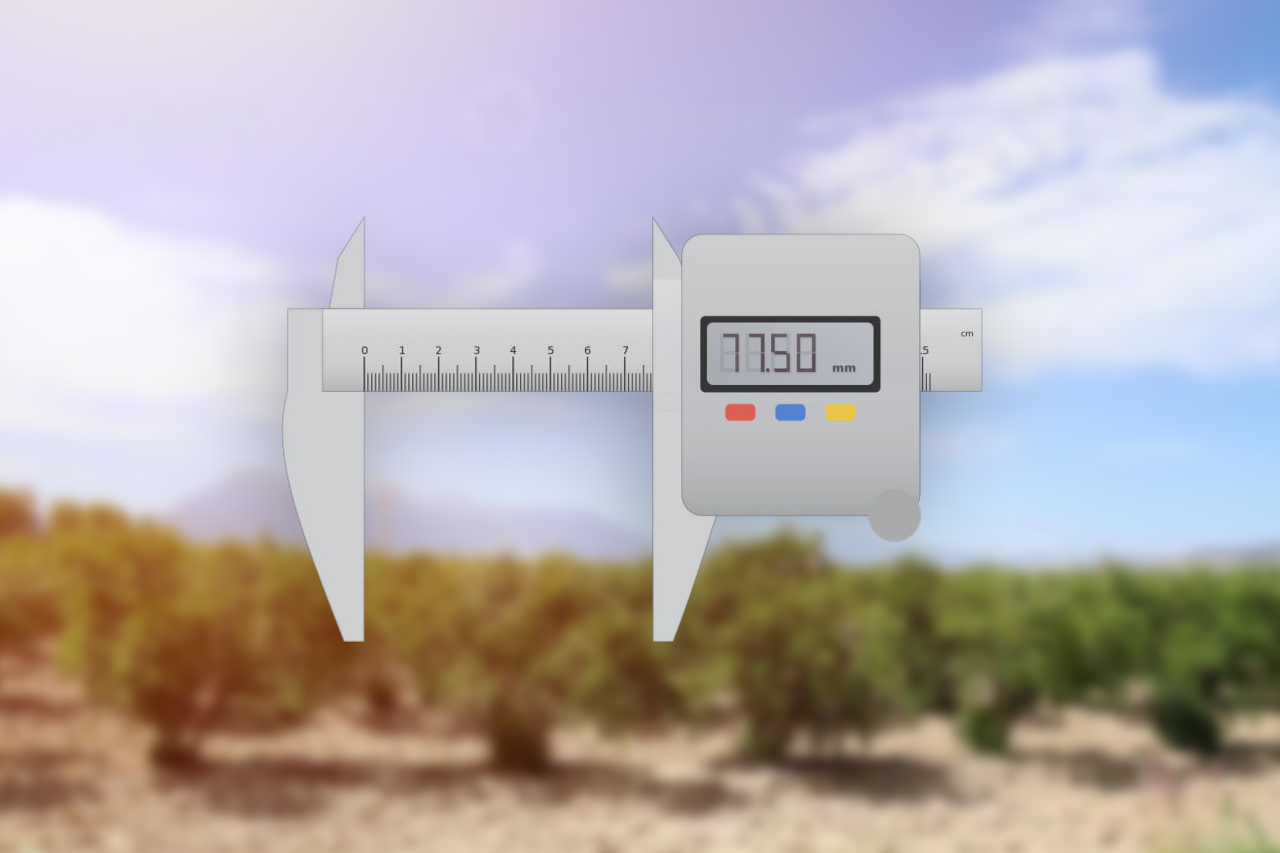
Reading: 77.50,mm
